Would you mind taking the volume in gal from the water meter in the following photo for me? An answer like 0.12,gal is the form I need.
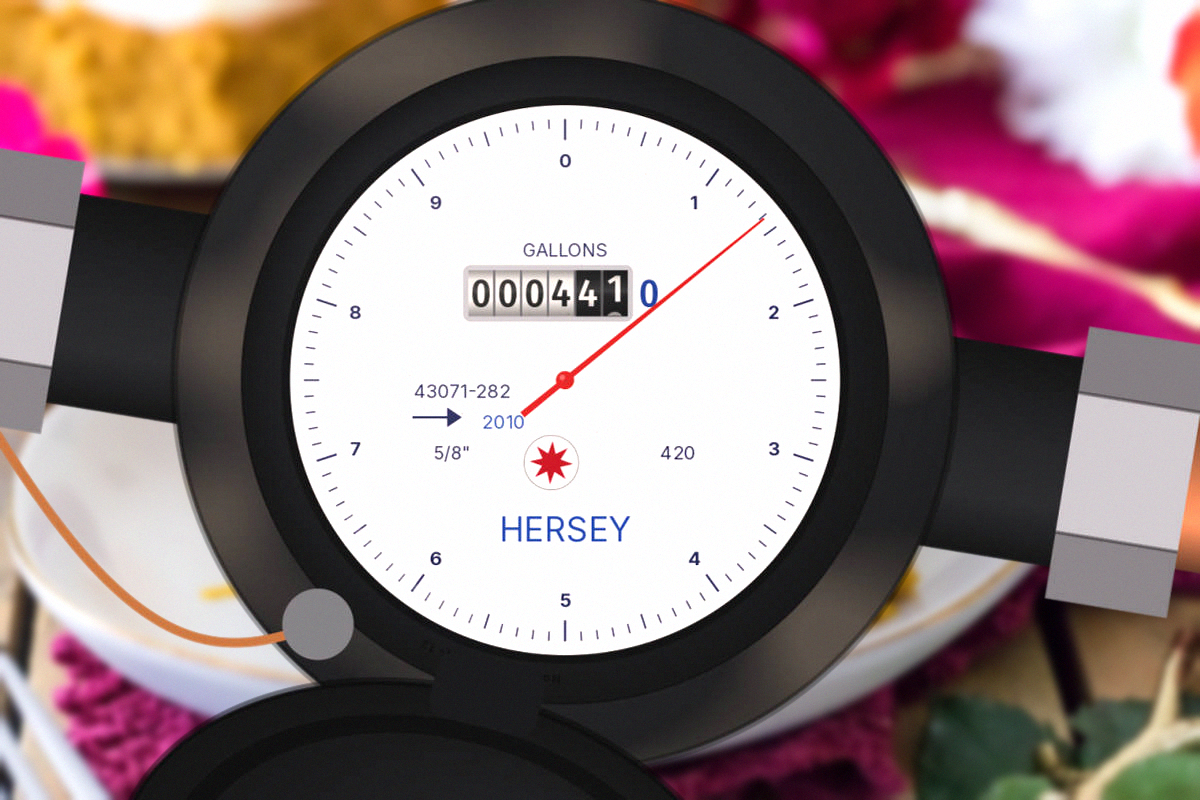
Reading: 4411.4,gal
